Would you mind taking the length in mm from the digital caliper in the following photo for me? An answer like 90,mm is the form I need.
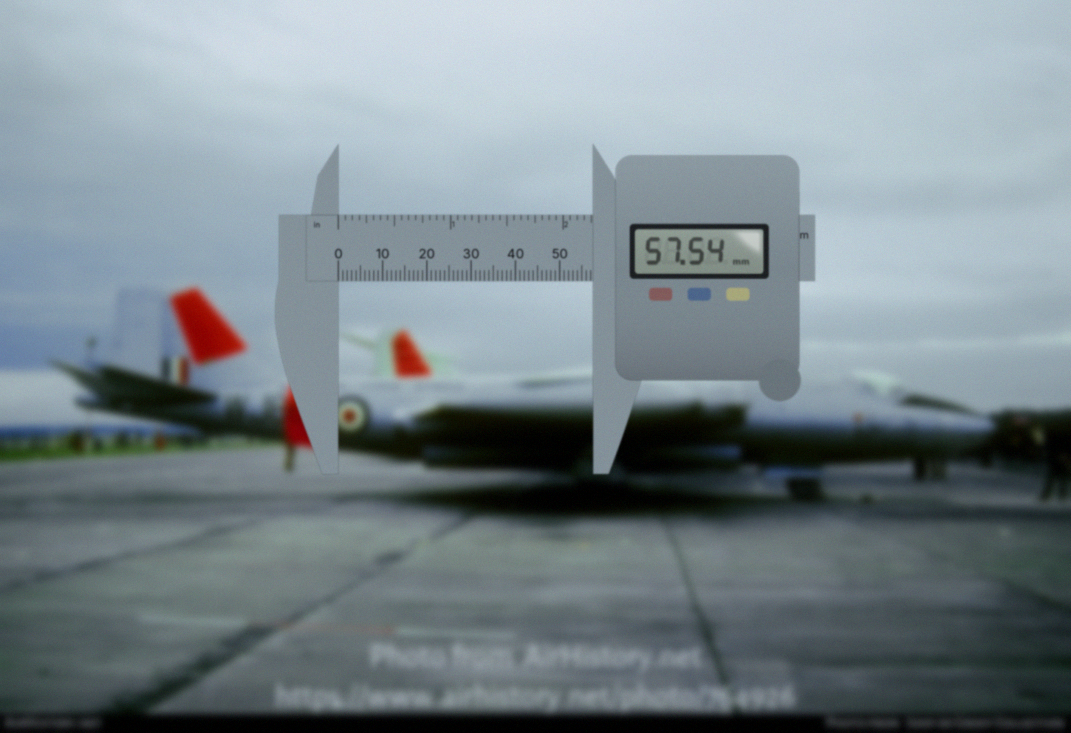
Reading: 57.54,mm
